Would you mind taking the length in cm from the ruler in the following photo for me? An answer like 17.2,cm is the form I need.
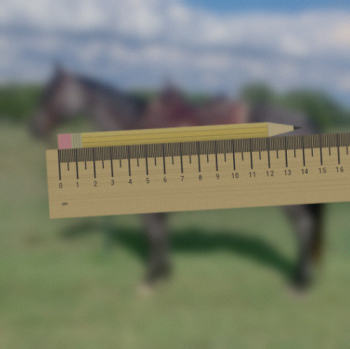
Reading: 14,cm
